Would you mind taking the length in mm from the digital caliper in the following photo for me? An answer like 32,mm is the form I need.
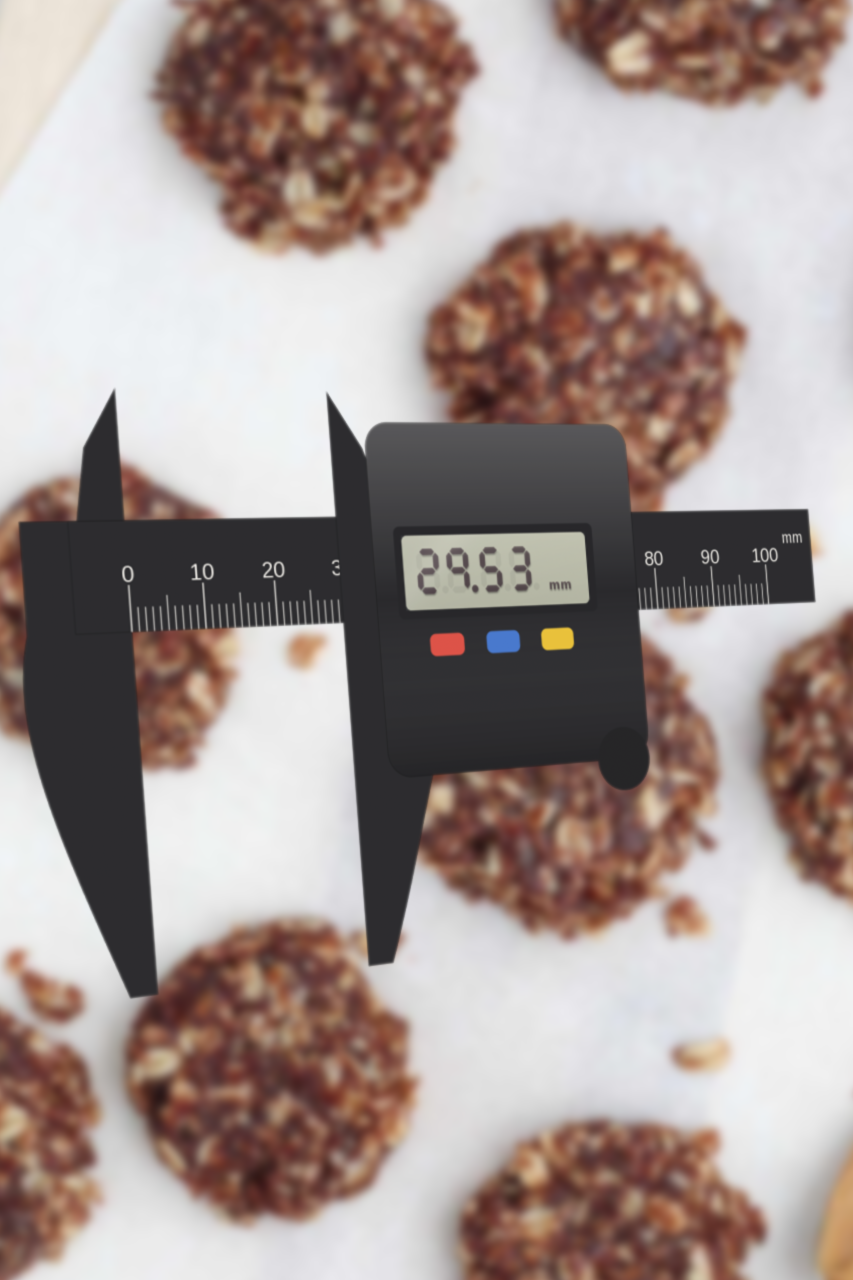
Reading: 29.53,mm
